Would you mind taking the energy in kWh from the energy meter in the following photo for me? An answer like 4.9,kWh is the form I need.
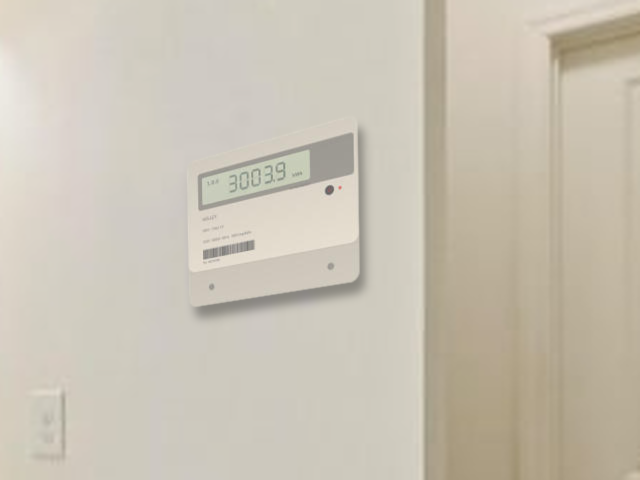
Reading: 3003.9,kWh
